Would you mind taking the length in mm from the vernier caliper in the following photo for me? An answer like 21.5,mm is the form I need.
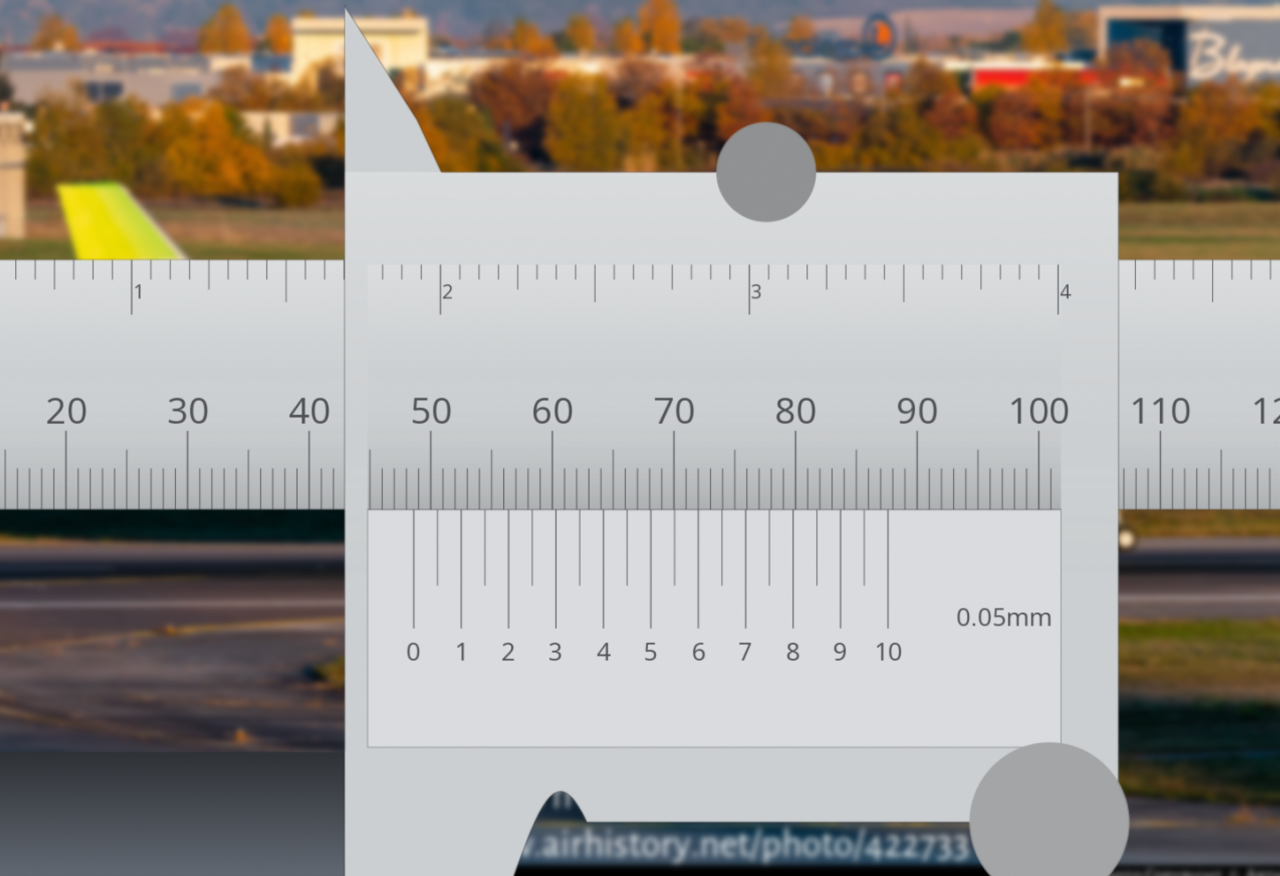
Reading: 48.6,mm
